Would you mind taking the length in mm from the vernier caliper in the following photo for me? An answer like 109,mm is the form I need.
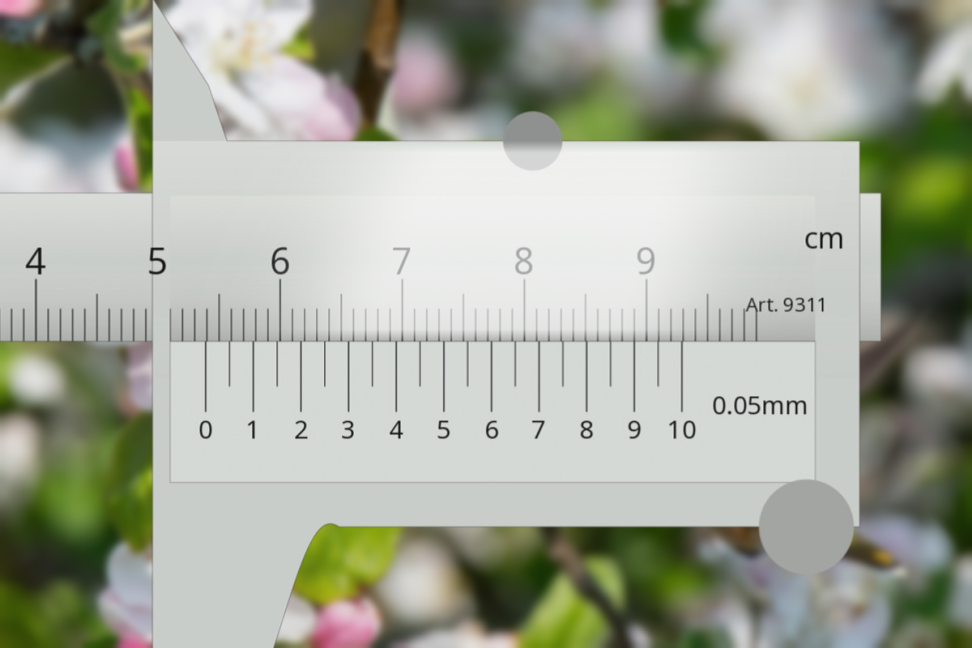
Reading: 53.9,mm
